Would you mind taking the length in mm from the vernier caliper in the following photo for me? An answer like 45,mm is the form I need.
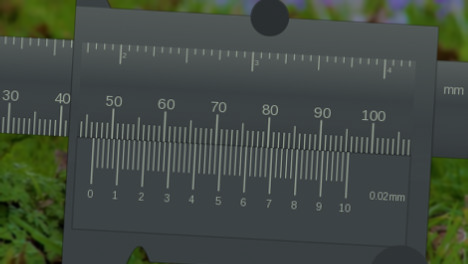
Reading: 46.5,mm
